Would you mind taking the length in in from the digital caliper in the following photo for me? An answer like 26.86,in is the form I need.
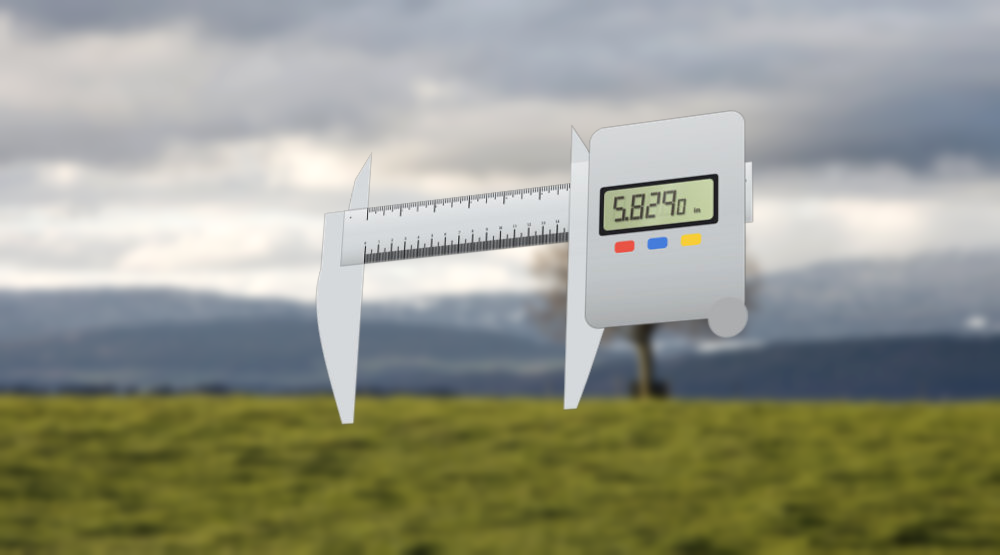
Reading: 5.8290,in
